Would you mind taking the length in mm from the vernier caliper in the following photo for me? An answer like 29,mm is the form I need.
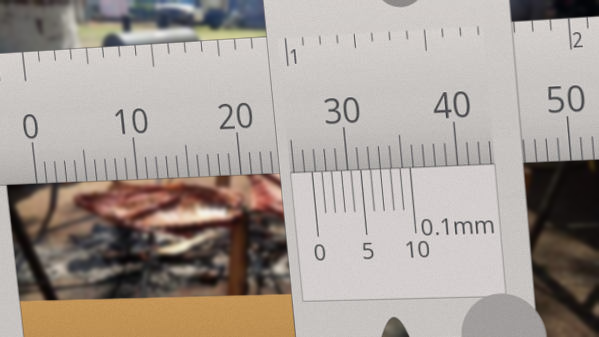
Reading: 26.7,mm
